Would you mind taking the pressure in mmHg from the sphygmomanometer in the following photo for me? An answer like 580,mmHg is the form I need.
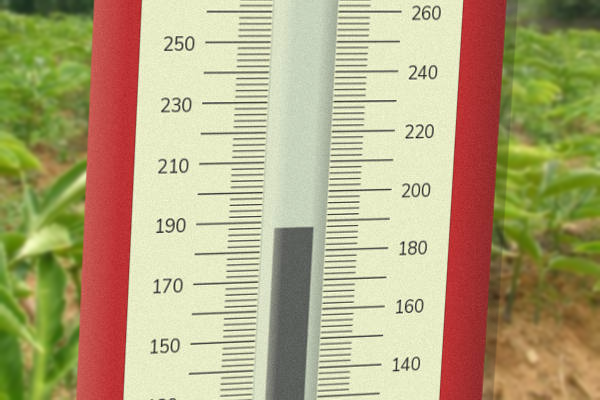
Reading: 188,mmHg
